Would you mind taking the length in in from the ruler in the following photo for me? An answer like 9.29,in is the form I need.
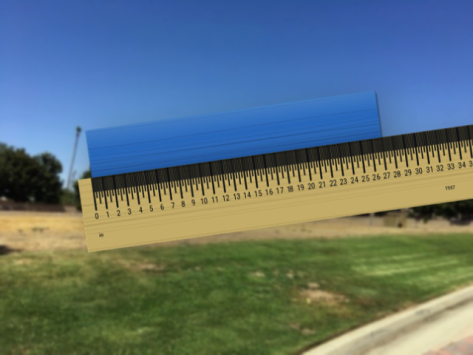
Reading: 27,in
